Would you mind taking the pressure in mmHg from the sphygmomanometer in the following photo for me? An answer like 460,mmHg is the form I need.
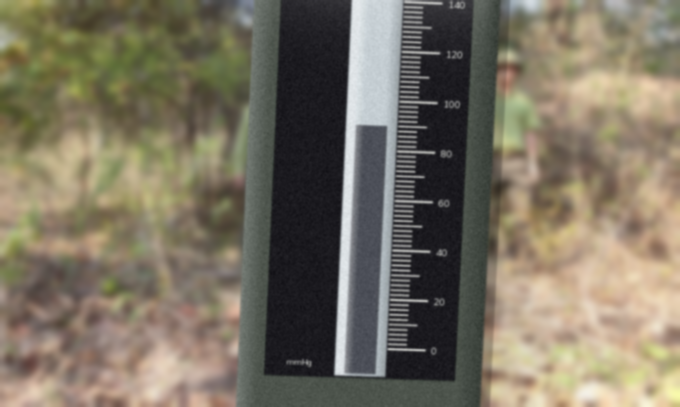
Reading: 90,mmHg
